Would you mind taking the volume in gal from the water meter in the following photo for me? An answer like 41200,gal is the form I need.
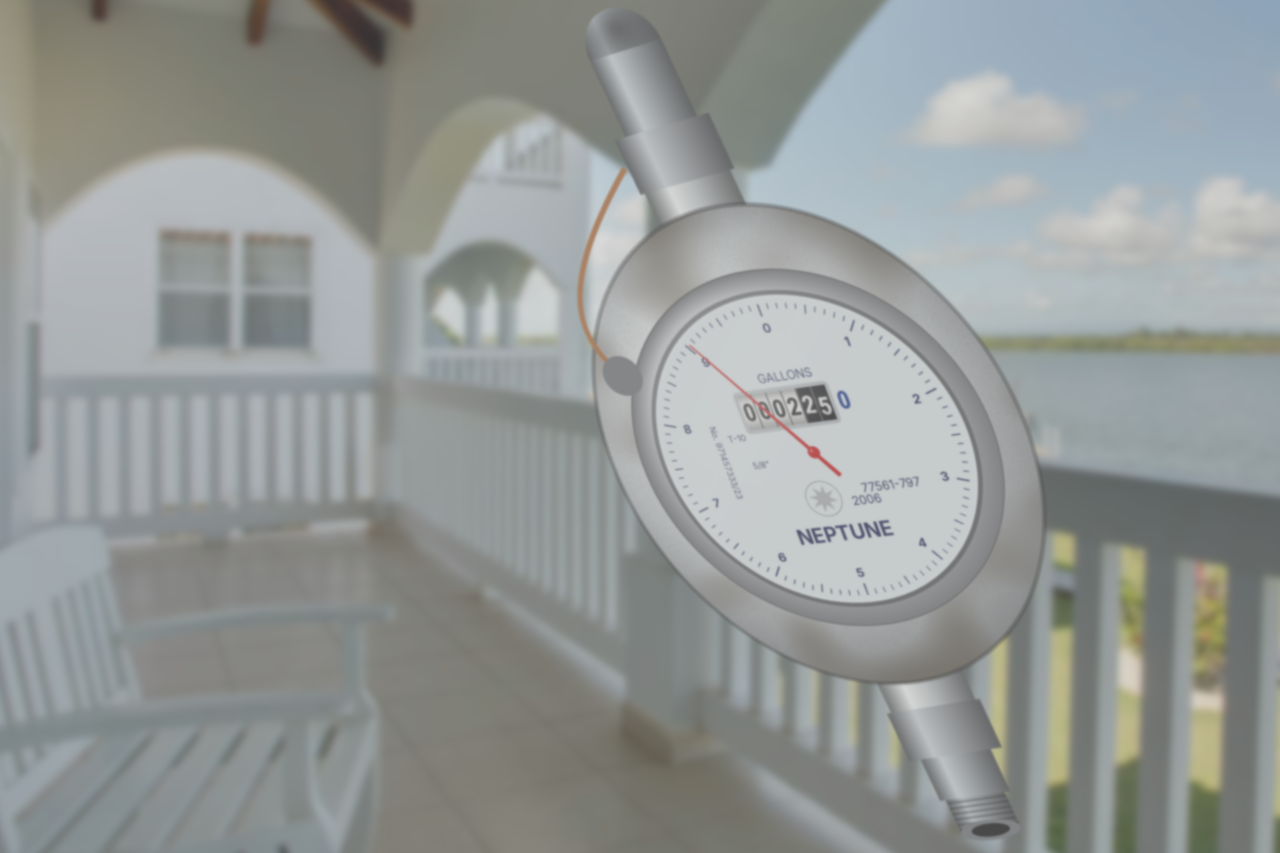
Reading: 2249.0,gal
